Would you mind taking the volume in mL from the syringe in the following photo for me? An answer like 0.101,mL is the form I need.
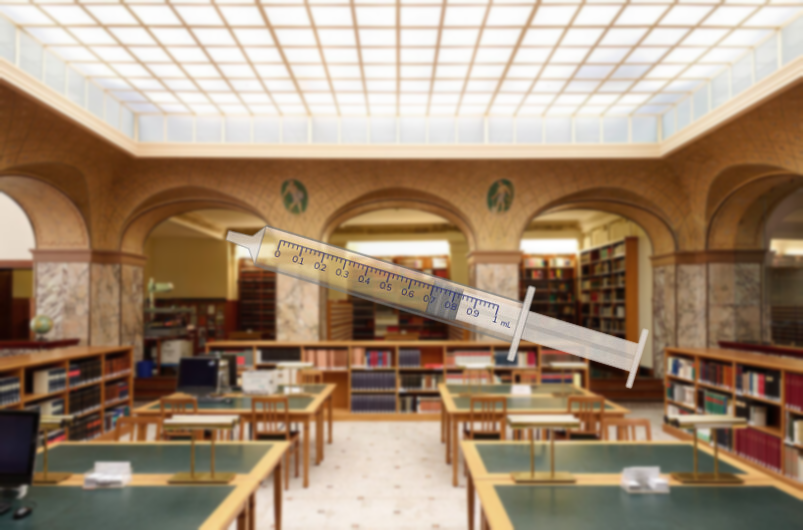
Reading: 0.7,mL
